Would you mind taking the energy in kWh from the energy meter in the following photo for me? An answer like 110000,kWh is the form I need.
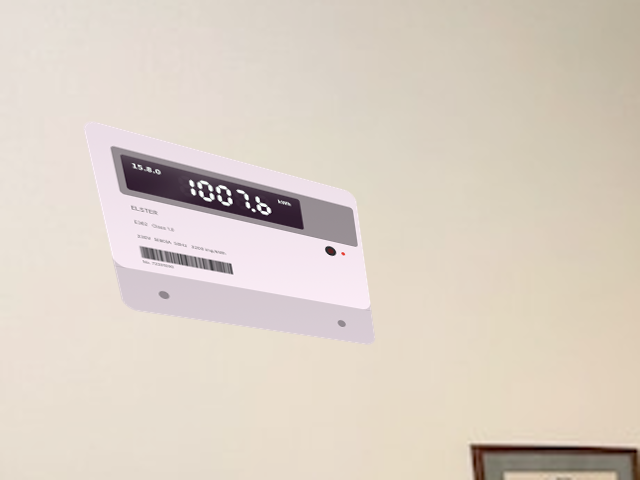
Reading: 1007.6,kWh
